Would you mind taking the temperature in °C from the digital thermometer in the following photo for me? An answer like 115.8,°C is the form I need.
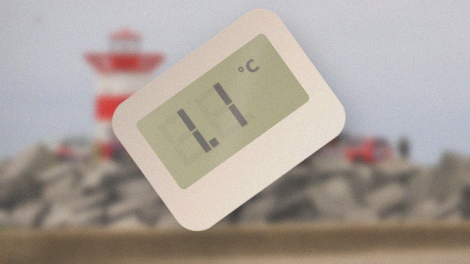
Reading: 1.1,°C
